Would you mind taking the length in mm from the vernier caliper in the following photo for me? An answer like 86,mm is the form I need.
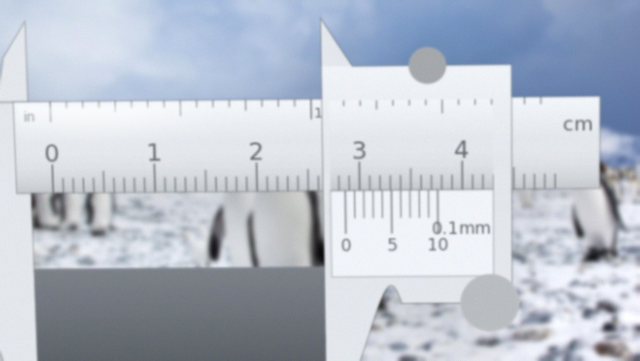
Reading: 28.6,mm
